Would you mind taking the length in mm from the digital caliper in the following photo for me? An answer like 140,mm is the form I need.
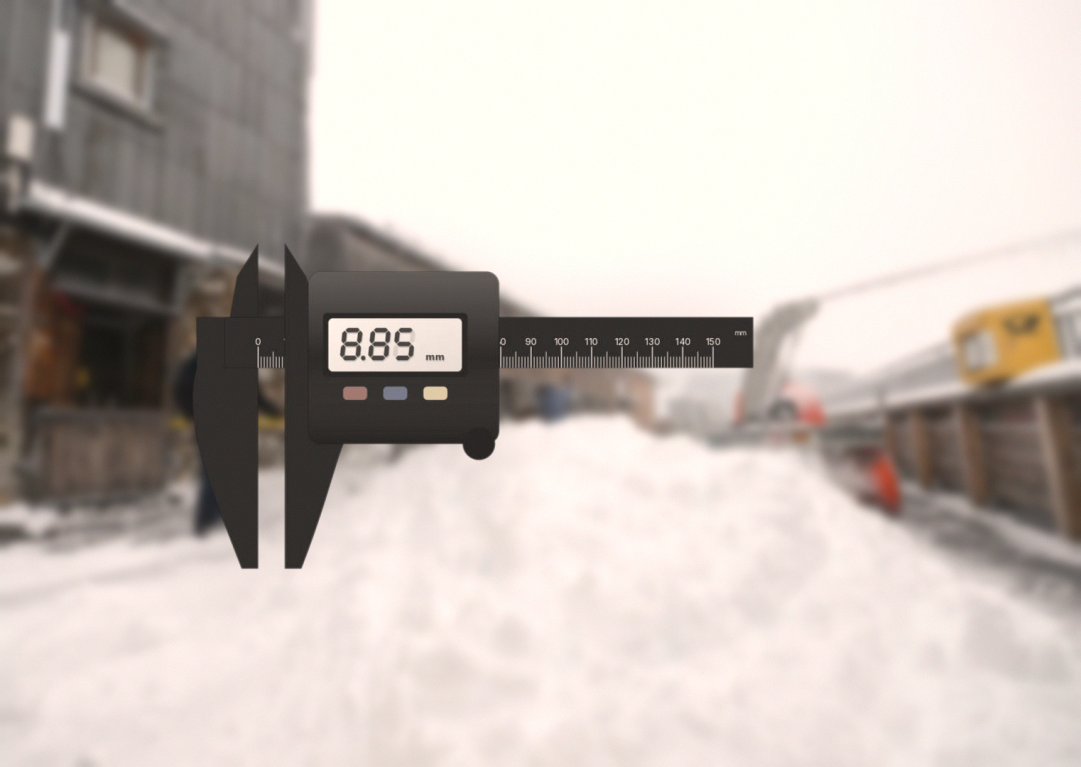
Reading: 8.85,mm
